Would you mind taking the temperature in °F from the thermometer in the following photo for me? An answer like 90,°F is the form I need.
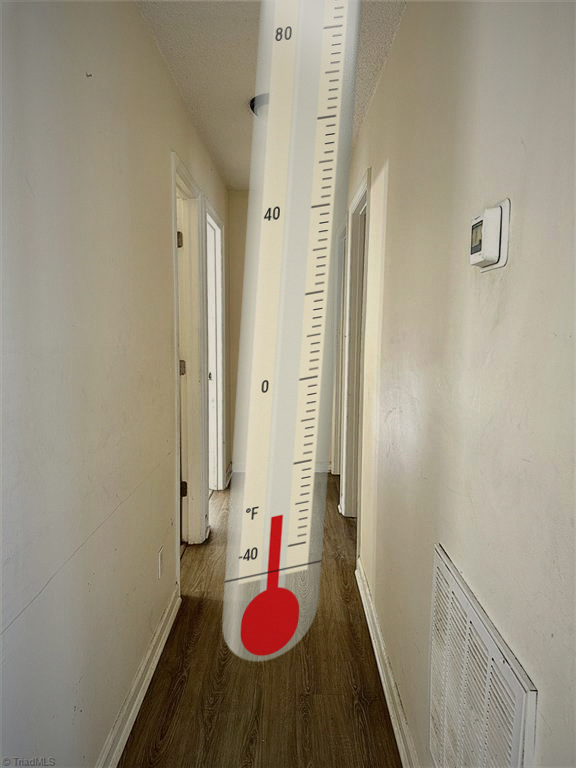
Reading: -32,°F
